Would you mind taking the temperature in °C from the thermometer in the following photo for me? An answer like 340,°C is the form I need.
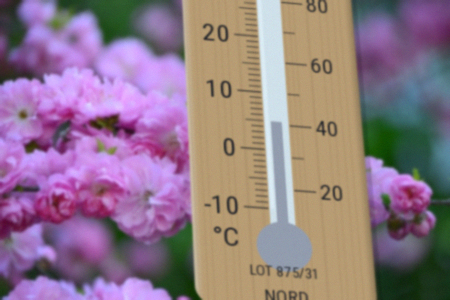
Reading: 5,°C
